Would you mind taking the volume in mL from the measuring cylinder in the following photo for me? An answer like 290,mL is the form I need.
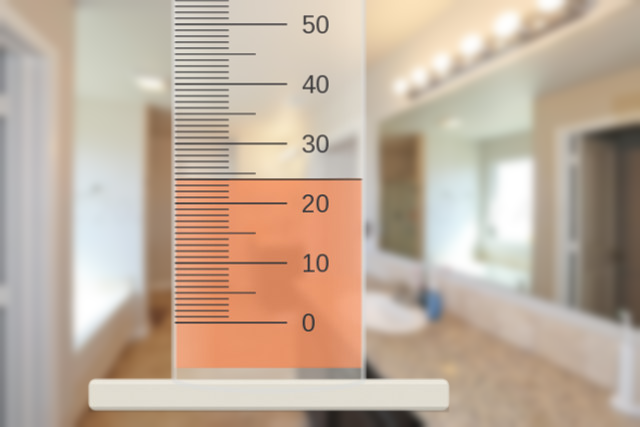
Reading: 24,mL
